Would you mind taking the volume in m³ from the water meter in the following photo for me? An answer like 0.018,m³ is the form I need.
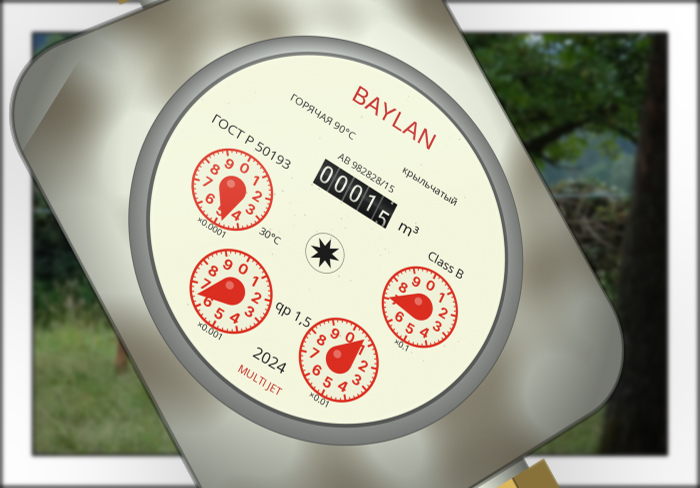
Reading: 14.7064,m³
